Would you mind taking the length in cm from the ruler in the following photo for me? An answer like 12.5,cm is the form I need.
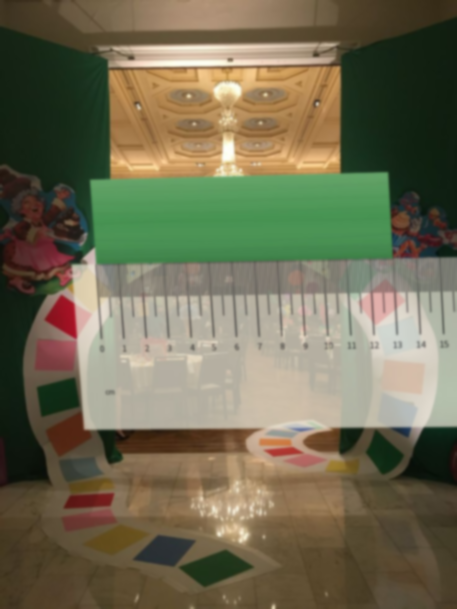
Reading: 13,cm
